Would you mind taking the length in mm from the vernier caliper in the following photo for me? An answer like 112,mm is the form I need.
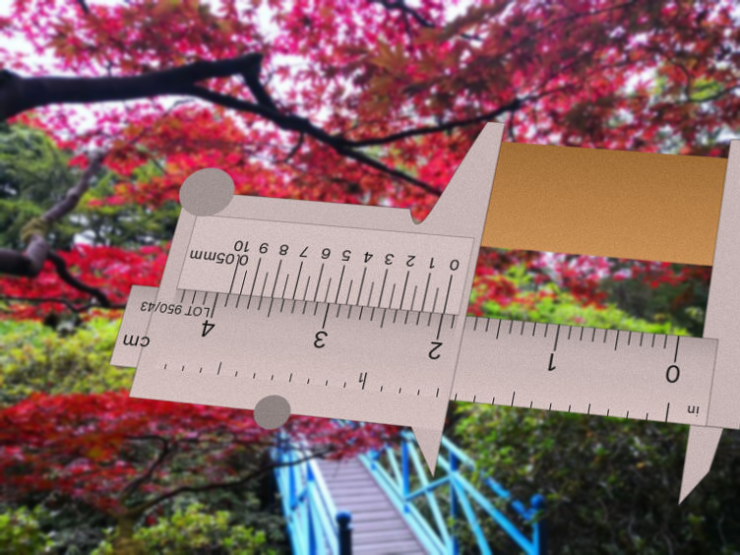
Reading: 19.9,mm
